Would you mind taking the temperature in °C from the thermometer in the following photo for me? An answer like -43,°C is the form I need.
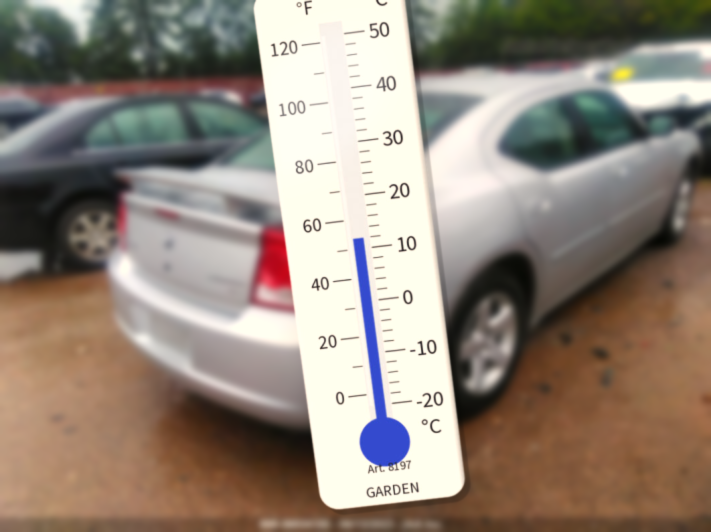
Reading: 12,°C
